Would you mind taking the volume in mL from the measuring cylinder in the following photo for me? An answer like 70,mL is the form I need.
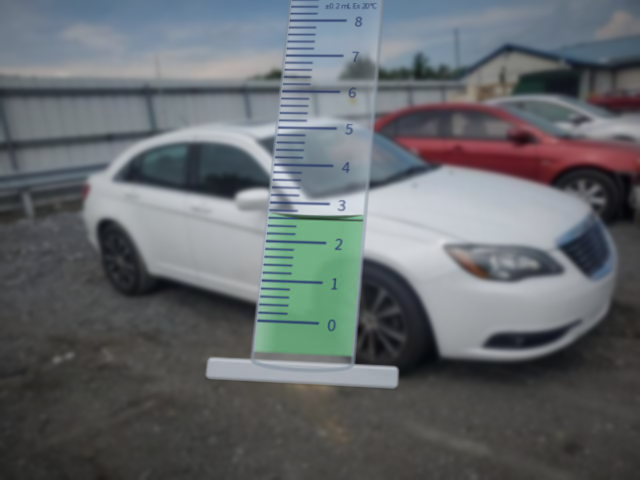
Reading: 2.6,mL
